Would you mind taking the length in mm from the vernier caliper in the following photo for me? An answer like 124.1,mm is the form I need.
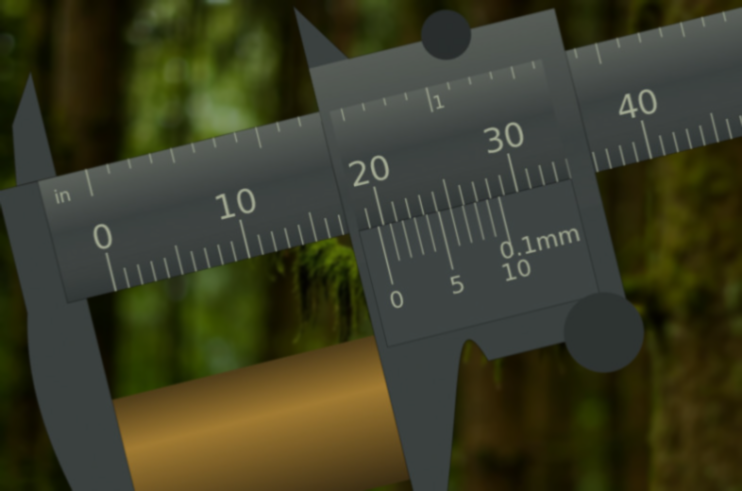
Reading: 19.6,mm
